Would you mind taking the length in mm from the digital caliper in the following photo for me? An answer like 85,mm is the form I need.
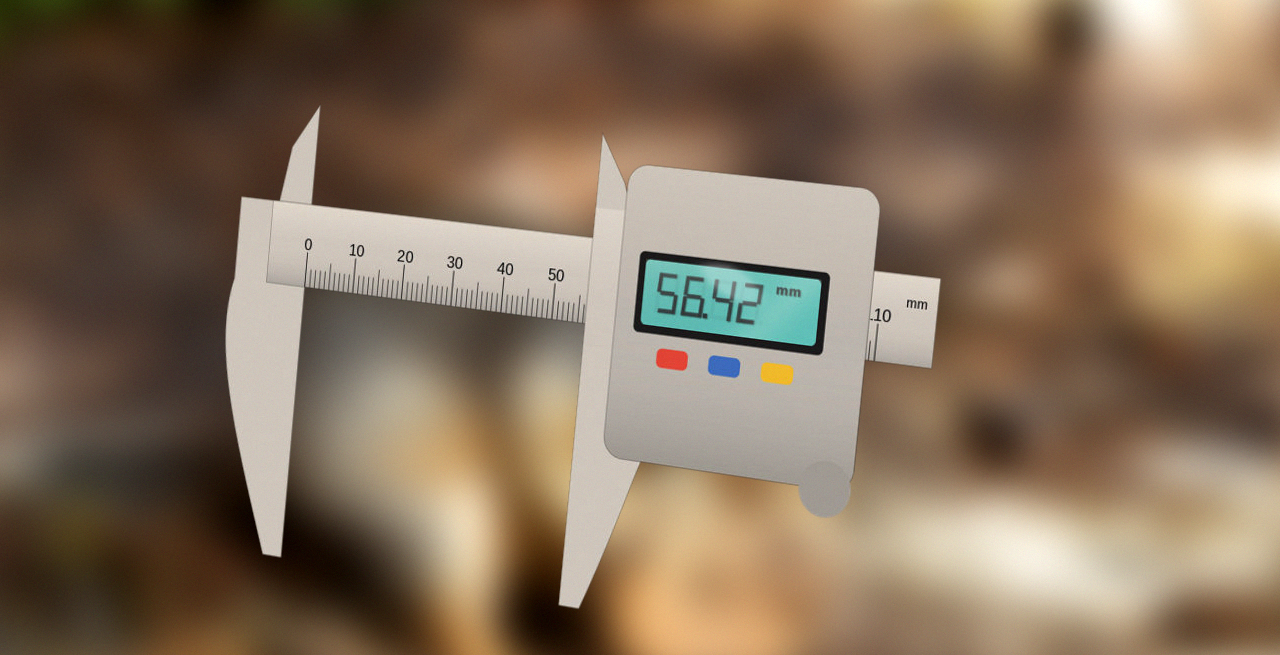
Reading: 56.42,mm
